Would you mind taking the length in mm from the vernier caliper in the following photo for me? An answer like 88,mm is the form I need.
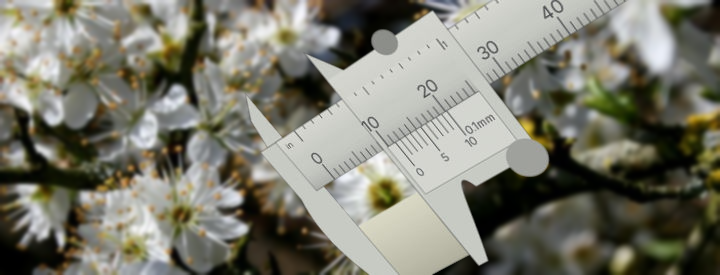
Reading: 11.2,mm
